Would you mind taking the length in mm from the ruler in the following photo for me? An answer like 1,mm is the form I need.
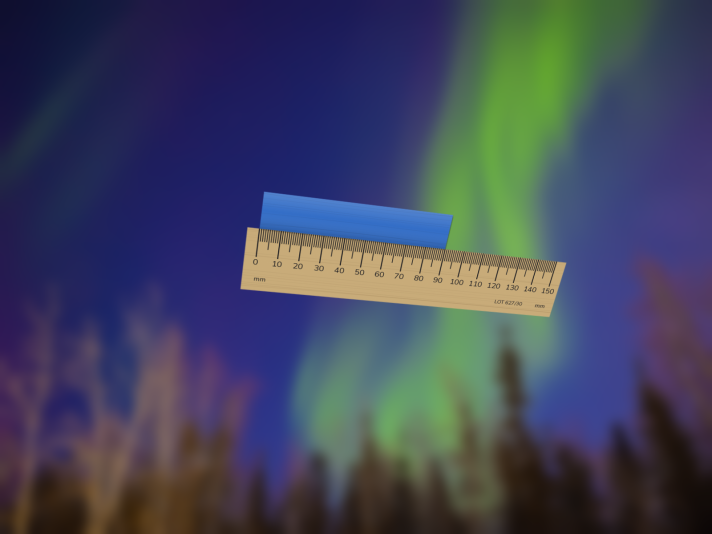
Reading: 90,mm
